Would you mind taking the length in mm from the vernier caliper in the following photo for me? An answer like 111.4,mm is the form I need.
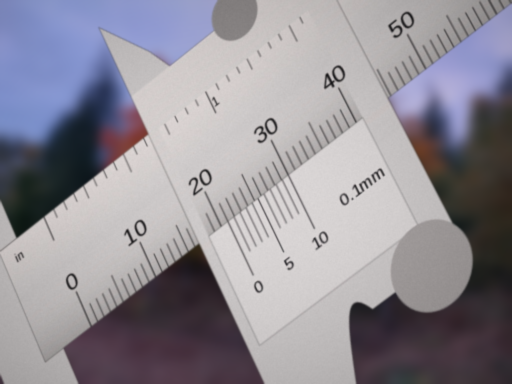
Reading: 21.0,mm
